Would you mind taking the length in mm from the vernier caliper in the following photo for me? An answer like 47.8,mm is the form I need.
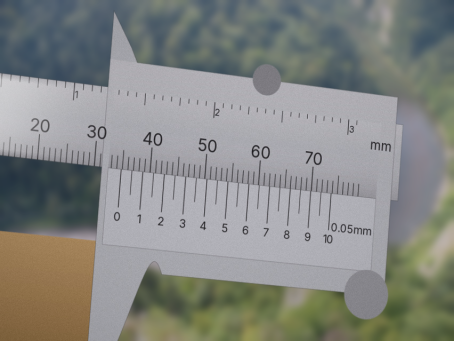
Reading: 34.8,mm
